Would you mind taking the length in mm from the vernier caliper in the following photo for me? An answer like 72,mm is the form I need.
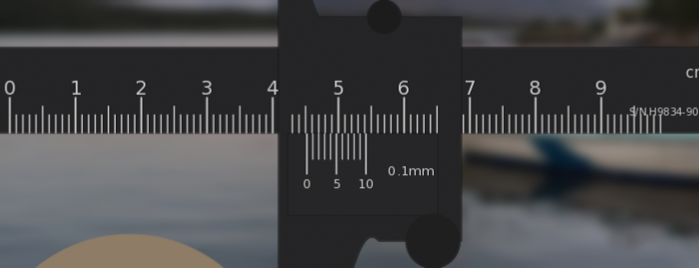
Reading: 45.2,mm
